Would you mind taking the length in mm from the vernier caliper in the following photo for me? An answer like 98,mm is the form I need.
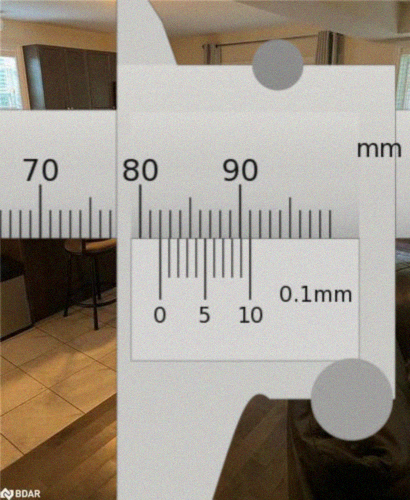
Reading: 82.0,mm
